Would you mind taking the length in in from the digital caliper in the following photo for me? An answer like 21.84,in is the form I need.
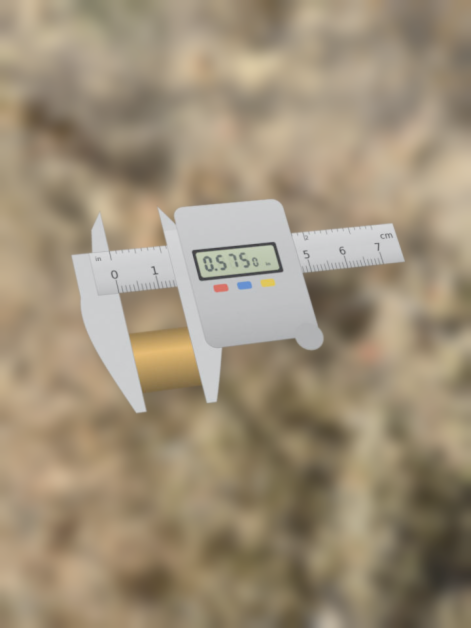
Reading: 0.5750,in
